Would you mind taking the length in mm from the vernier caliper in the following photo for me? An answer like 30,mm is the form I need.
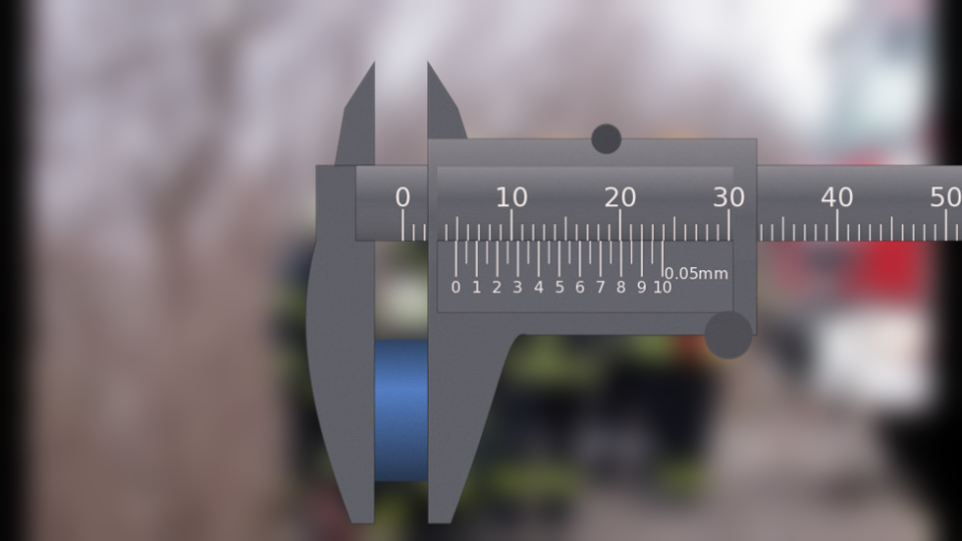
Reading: 4.9,mm
